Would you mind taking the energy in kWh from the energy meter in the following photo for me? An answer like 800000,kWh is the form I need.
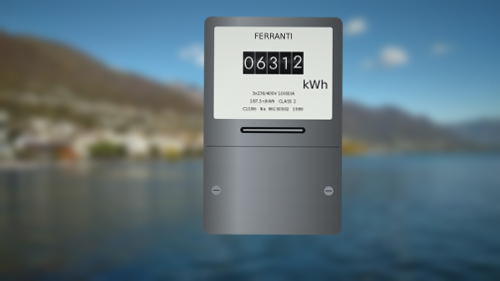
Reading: 6312,kWh
